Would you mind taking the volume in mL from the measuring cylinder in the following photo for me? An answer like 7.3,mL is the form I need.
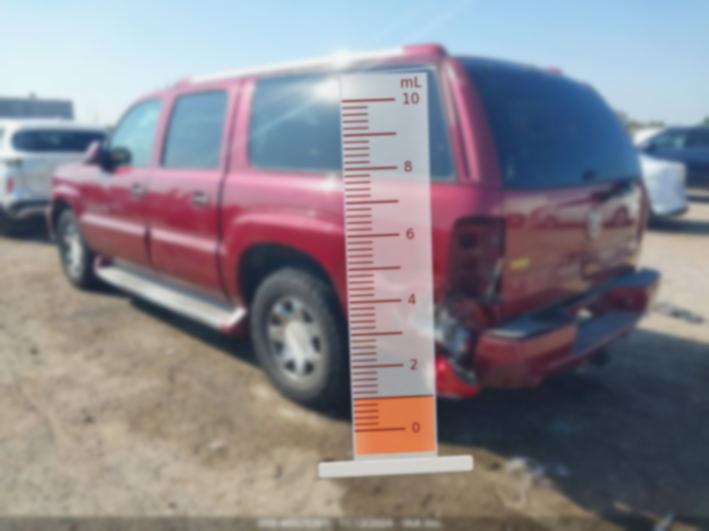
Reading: 1,mL
